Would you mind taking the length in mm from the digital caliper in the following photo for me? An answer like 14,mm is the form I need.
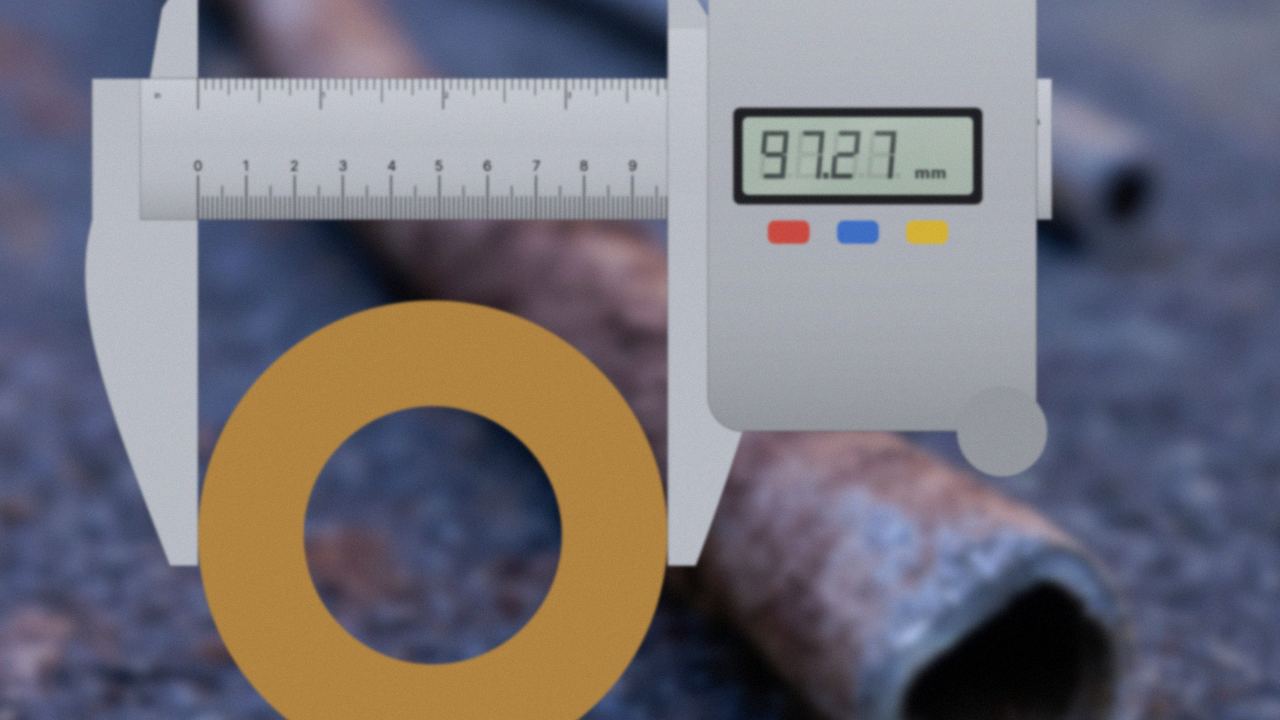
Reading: 97.27,mm
